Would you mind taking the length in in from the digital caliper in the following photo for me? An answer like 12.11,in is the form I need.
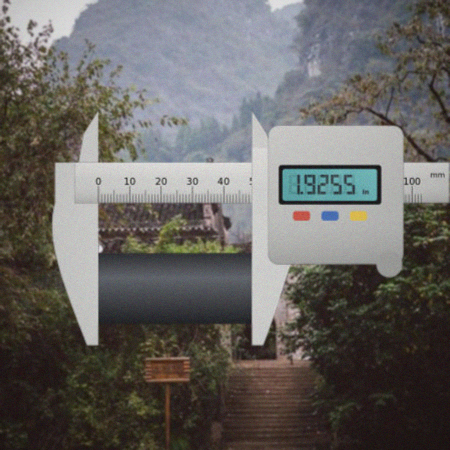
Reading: 1.9255,in
